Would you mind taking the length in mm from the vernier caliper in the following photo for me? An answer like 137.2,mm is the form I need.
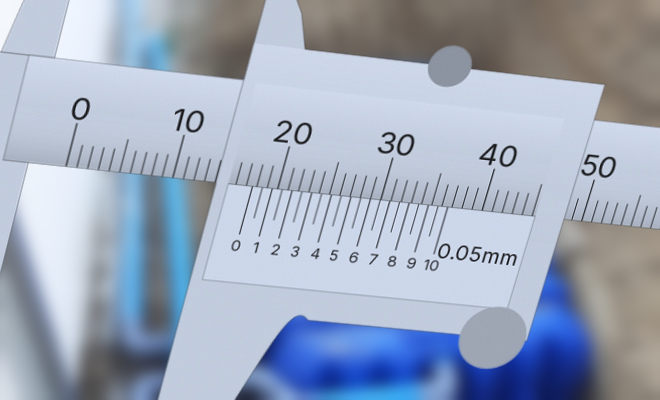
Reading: 17.6,mm
